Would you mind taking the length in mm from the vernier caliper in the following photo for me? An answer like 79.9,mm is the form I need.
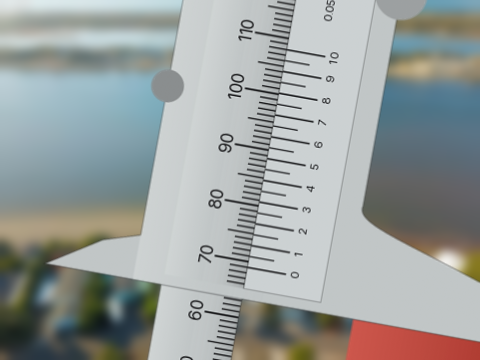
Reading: 69.0,mm
